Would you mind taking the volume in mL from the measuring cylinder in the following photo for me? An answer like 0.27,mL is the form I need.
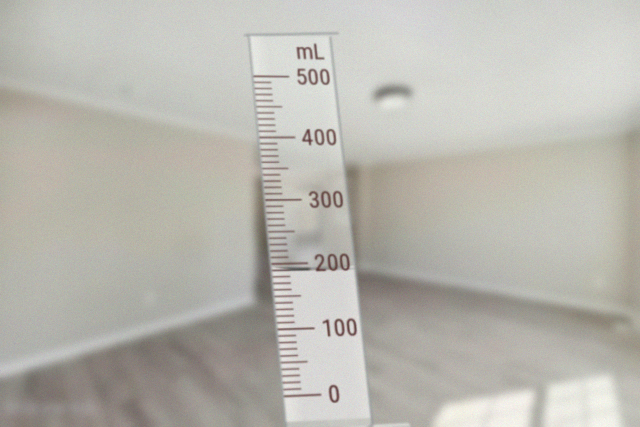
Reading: 190,mL
